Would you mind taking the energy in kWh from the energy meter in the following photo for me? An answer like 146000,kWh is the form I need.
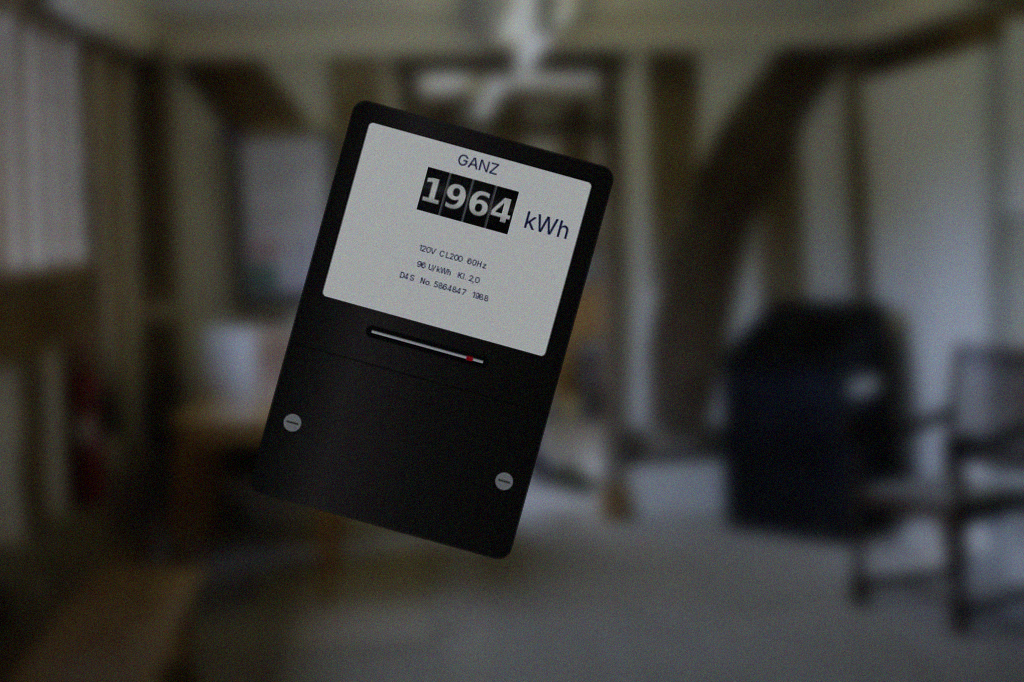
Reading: 1964,kWh
